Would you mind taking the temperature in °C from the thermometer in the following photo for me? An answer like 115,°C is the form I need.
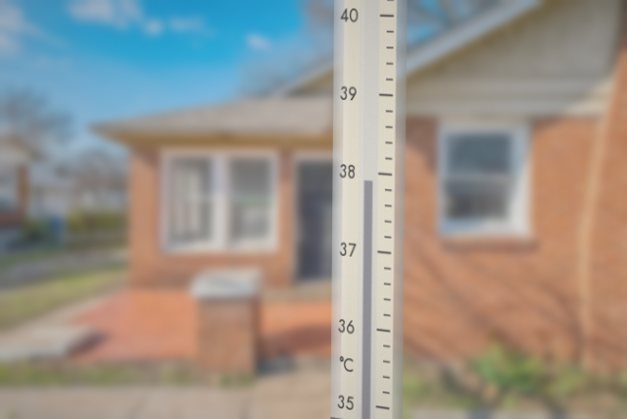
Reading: 37.9,°C
